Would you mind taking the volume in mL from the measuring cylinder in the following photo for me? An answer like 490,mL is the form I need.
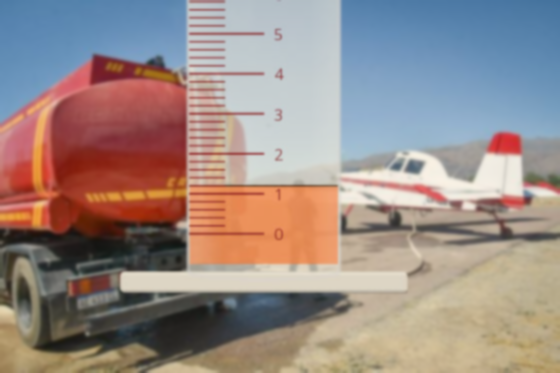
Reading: 1.2,mL
